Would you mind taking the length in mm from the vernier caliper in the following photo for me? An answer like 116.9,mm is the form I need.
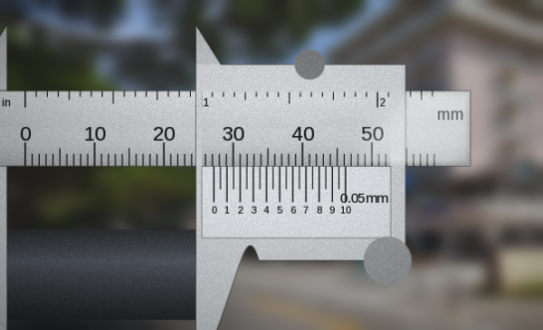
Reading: 27.2,mm
